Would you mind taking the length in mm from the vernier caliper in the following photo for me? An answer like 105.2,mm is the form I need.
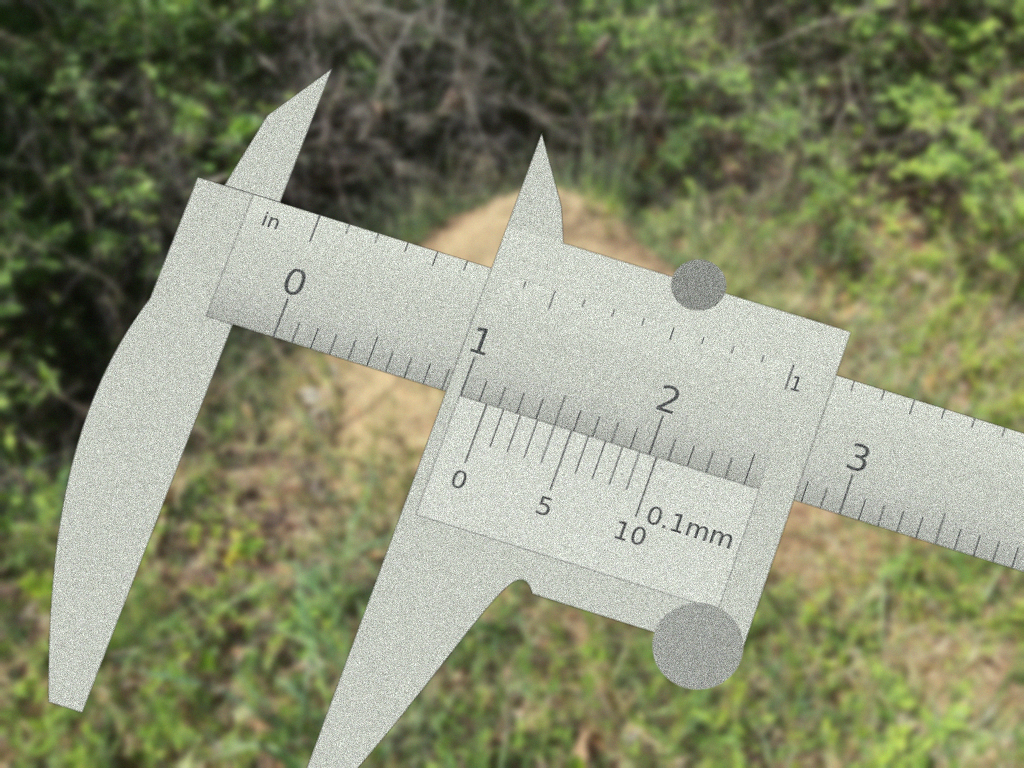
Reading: 11.4,mm
